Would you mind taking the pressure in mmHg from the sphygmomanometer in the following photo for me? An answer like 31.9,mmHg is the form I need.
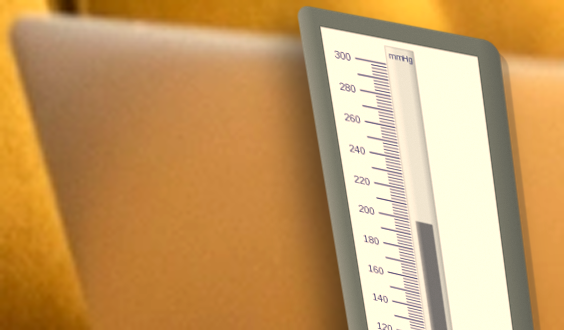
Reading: 200,mmHg
